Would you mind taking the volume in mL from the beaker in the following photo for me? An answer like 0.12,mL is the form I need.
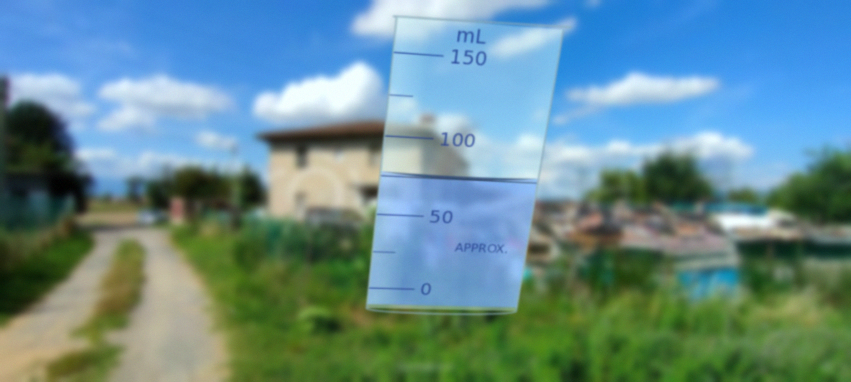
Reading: 75,mL
